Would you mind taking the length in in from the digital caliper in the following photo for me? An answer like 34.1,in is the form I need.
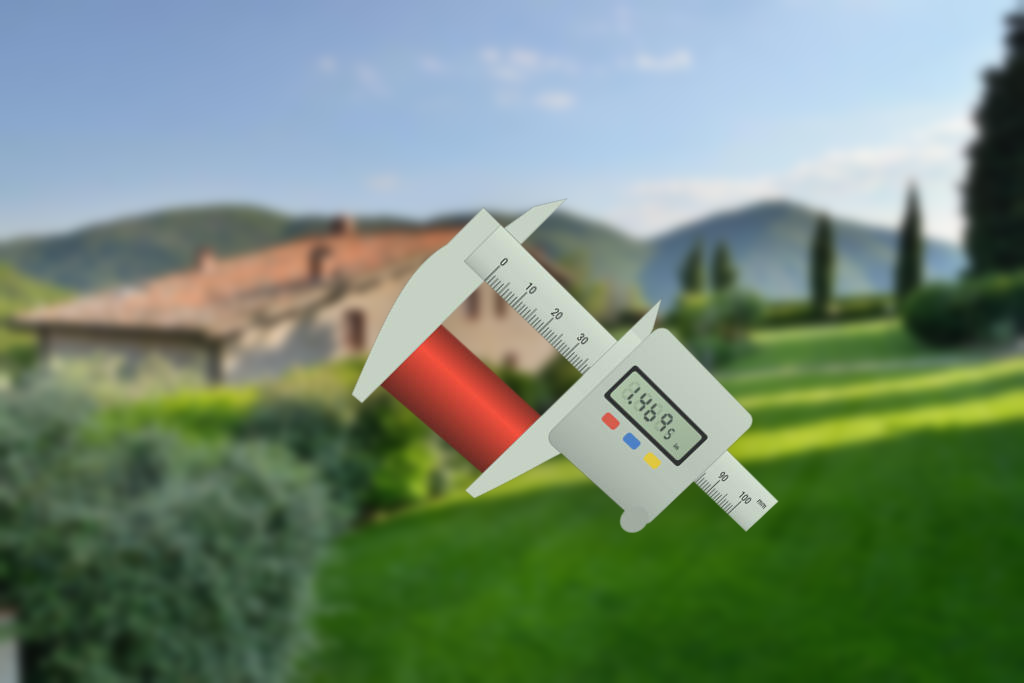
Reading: 1.4695,in
